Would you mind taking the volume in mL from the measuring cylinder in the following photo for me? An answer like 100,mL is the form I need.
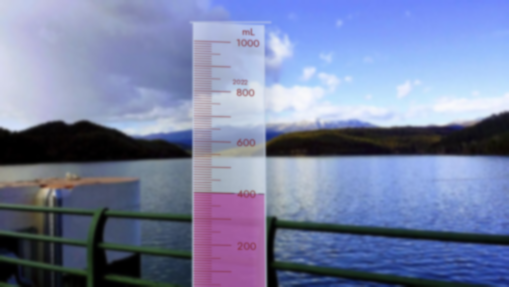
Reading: 400,mL
